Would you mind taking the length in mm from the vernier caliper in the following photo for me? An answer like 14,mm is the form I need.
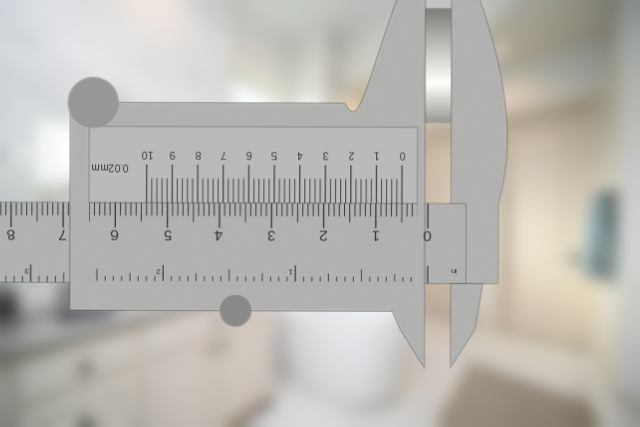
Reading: 5.0,mm
